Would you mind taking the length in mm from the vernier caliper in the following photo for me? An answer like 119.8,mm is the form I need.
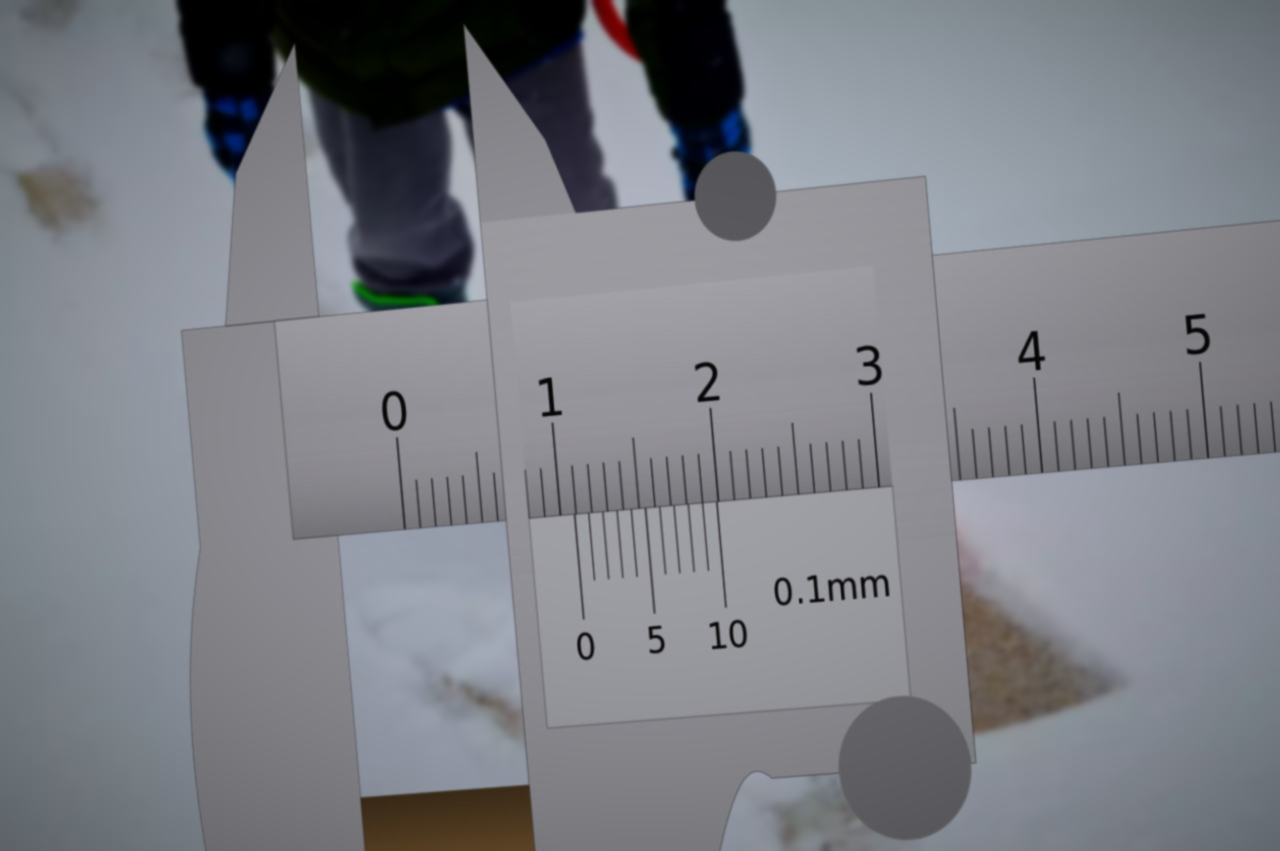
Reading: 10.9,mm
